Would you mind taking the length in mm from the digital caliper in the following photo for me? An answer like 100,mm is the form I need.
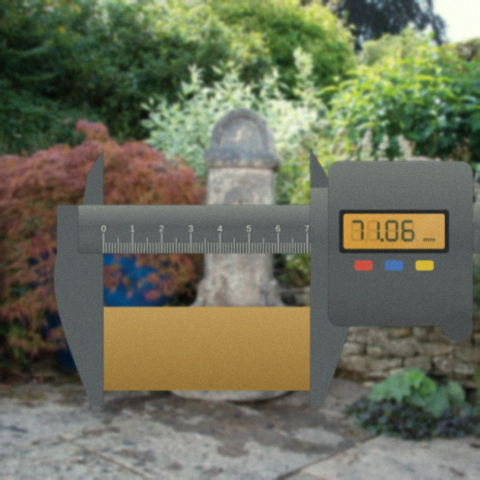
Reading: 71.06,mm
